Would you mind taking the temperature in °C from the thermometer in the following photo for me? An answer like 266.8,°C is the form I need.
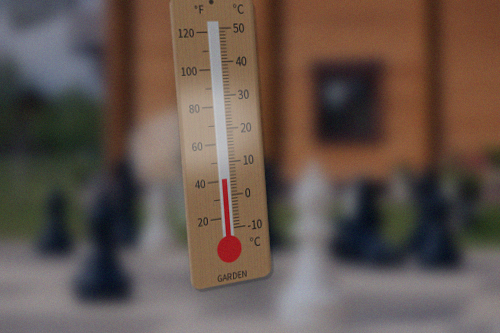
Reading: 5,°C
